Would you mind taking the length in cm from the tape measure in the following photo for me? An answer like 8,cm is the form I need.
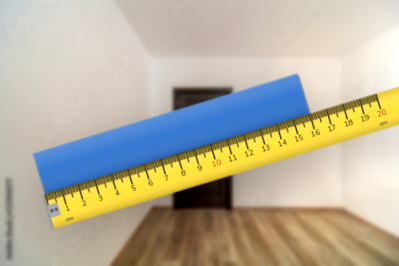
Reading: 16,cm
